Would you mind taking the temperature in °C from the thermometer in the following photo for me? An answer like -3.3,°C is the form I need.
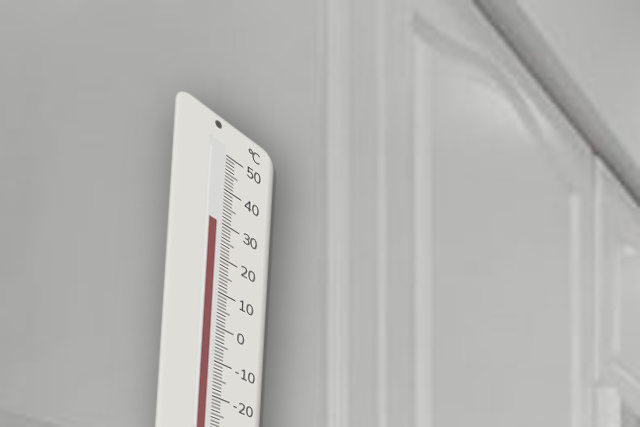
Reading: 30,°C
